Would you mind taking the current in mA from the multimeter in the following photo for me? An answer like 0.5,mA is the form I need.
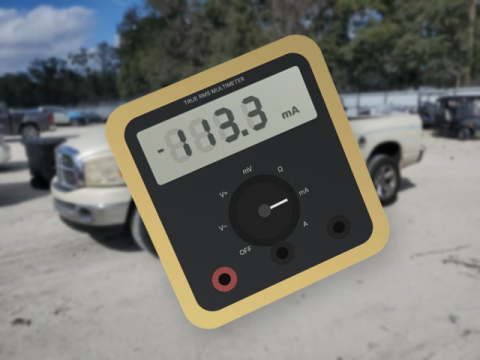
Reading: -113.3,mA
